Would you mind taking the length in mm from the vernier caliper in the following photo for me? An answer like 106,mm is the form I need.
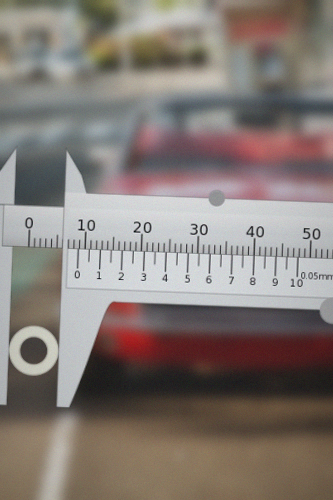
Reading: 8.8,mm
